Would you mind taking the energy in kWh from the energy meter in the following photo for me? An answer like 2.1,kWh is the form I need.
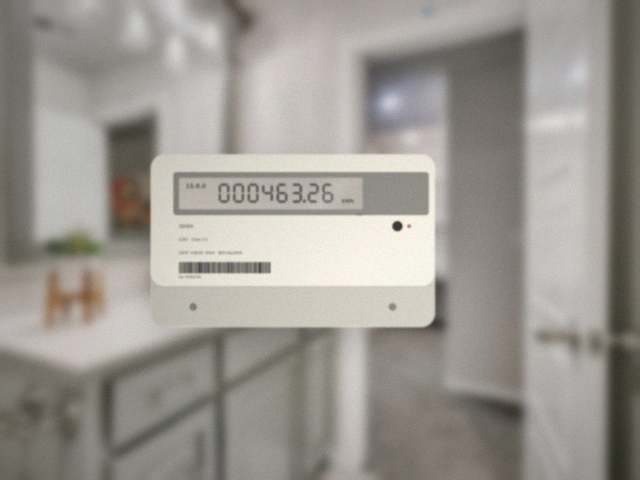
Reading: 463.26,kWh
